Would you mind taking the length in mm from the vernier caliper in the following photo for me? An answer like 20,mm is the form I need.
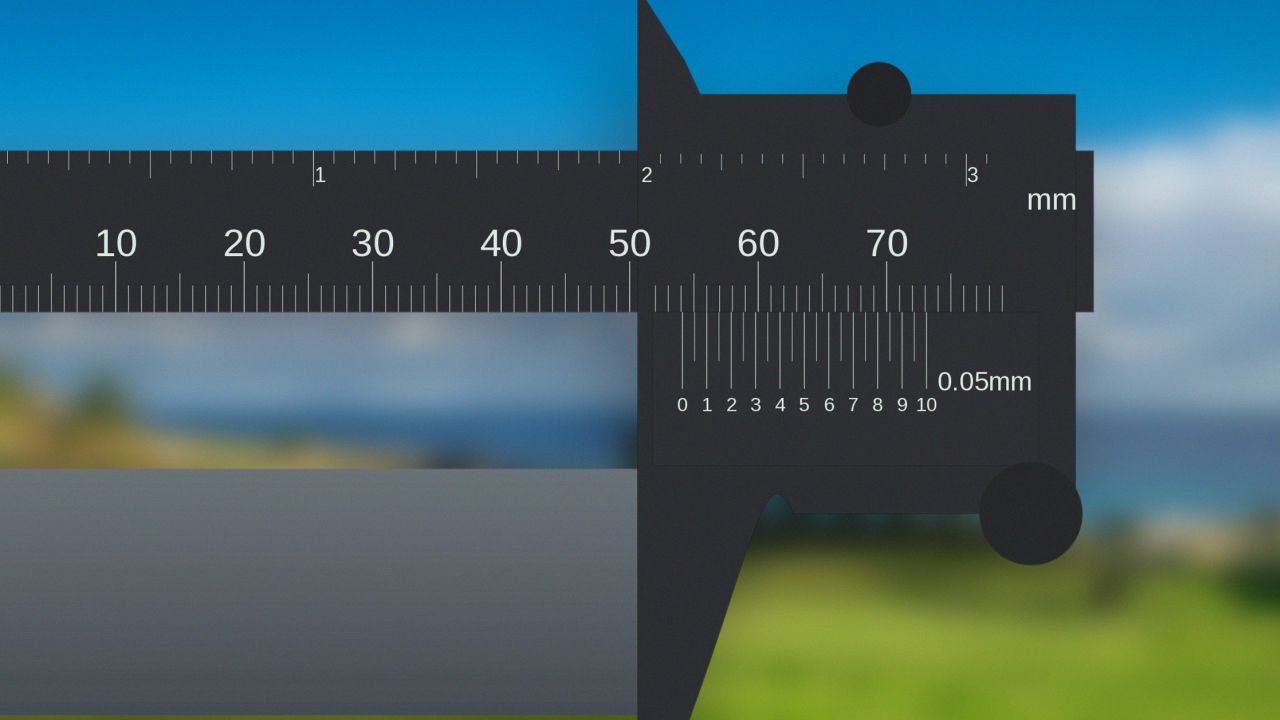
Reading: 54.1,mm
